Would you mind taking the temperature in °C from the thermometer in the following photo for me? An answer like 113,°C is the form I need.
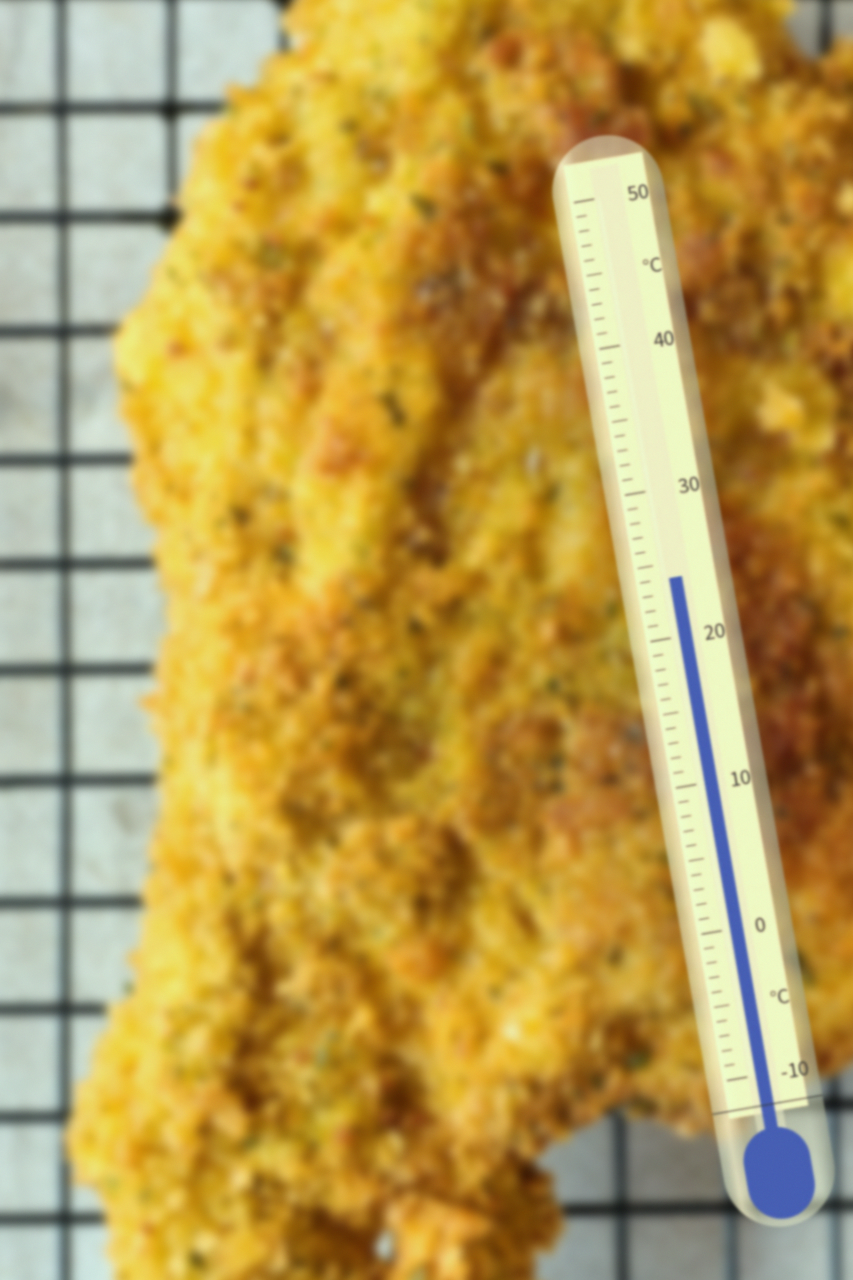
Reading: 24,°C
